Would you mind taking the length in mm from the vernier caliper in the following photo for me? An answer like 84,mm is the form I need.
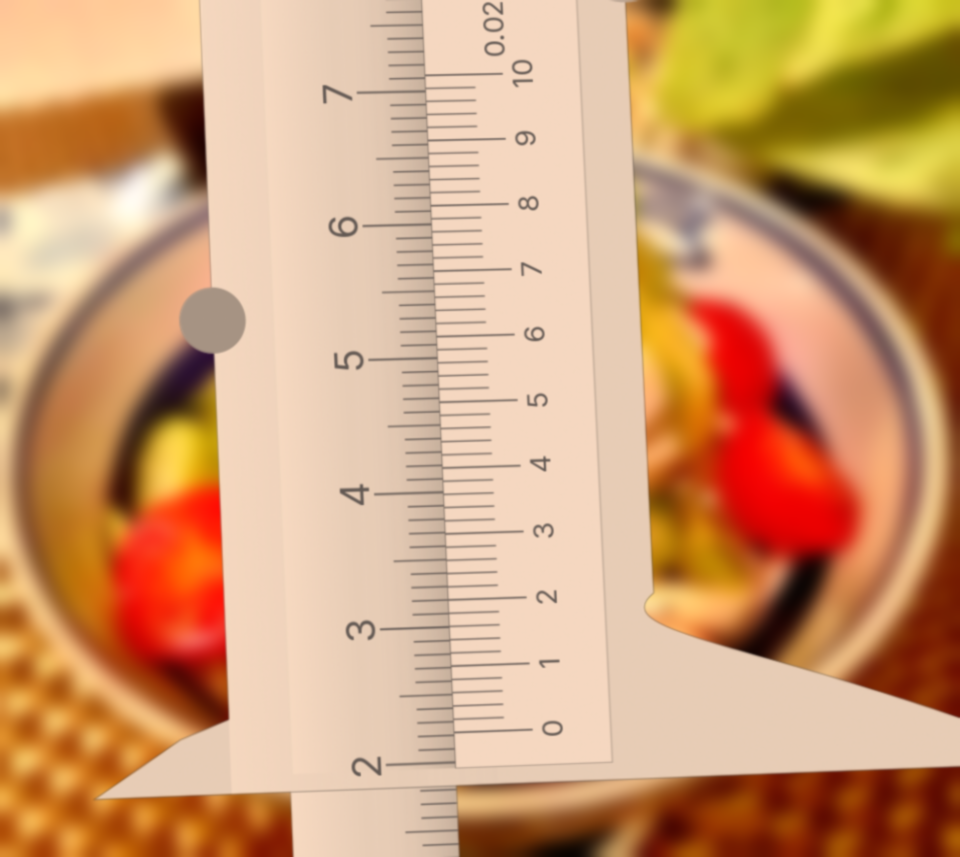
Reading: 22.2,mm
